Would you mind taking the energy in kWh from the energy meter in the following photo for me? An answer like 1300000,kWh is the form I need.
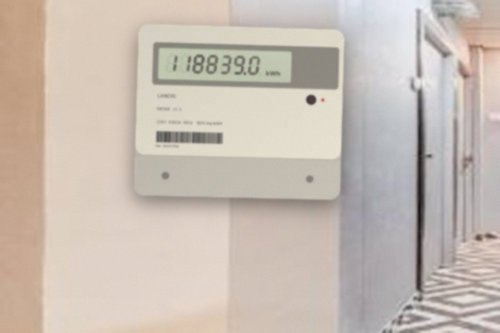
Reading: 118839.0,kWh
